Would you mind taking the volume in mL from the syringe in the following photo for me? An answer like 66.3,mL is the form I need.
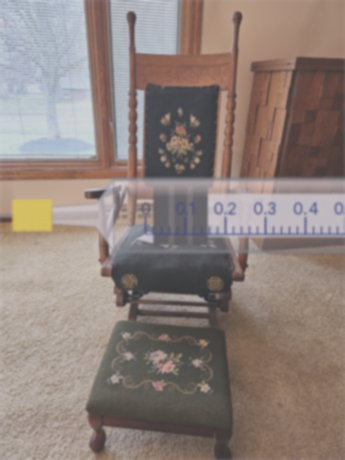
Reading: 0.02,mL
